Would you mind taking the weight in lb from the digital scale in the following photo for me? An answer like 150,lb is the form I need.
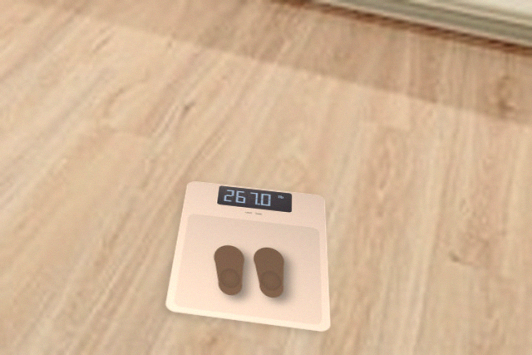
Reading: 267.0,lb
